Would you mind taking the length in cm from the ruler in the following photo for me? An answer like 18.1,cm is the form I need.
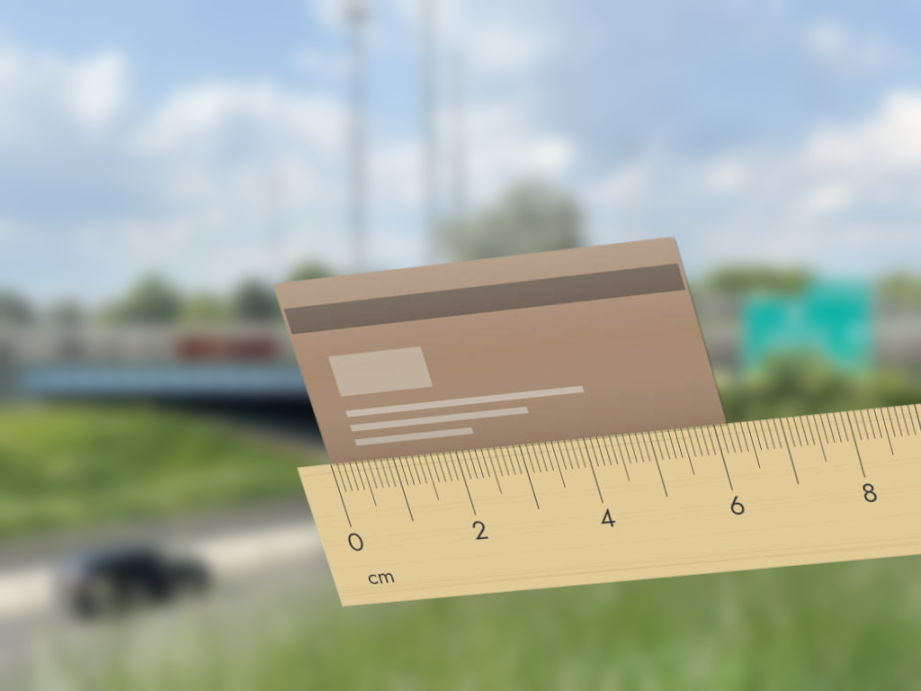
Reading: 6.2,cm
